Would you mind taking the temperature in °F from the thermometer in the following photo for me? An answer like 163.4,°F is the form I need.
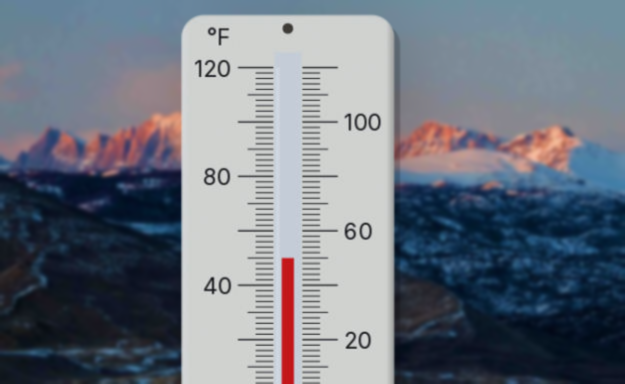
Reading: 50,°F
